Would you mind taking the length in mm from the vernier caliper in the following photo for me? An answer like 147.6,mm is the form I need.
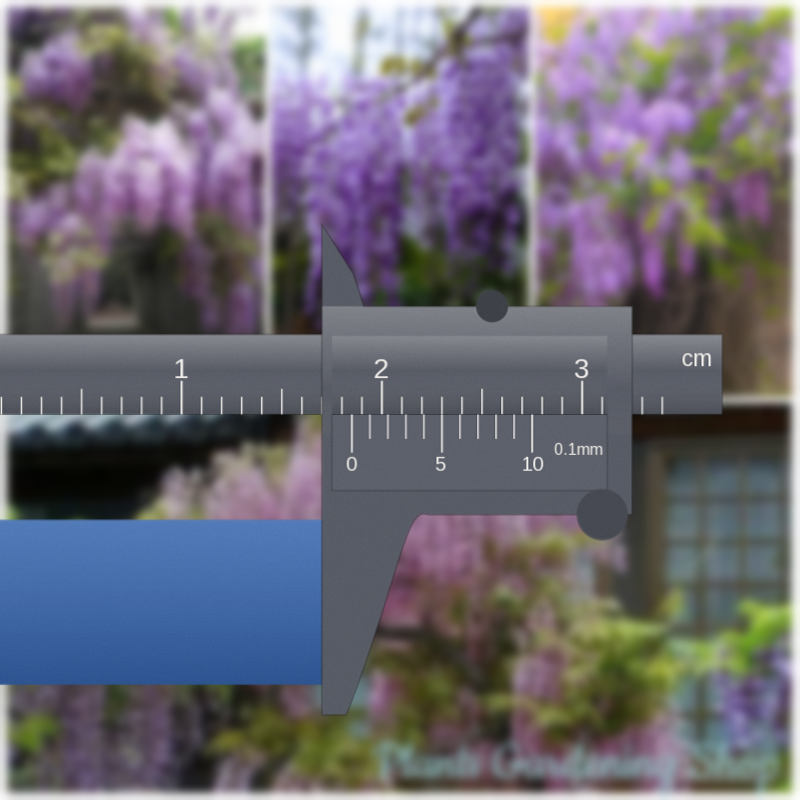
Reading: 18.5,mm
